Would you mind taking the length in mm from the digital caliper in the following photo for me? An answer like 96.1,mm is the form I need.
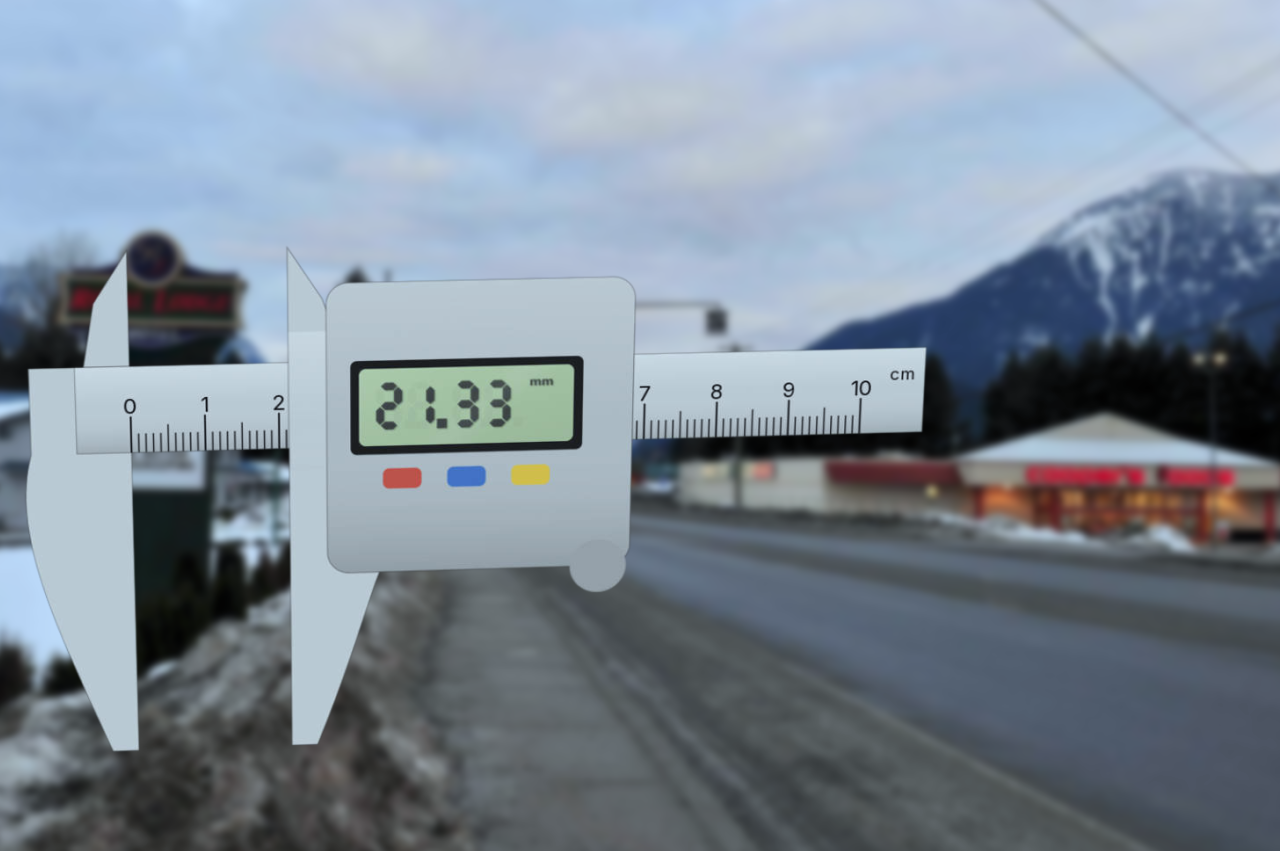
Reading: 21.33,mm
